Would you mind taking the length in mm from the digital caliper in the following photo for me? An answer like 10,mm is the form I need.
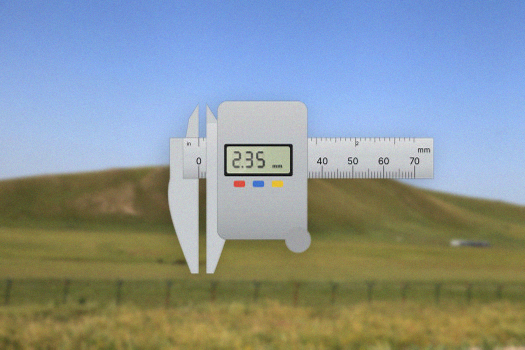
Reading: 2.35,mm
